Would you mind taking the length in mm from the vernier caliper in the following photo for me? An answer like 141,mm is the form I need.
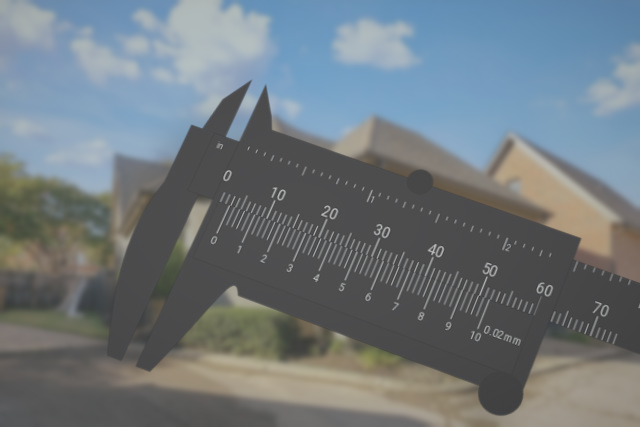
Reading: 2.8,mm
